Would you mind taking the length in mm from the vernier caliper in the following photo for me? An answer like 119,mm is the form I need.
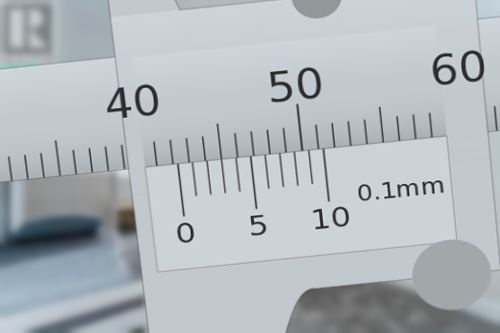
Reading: 42.3,mm
